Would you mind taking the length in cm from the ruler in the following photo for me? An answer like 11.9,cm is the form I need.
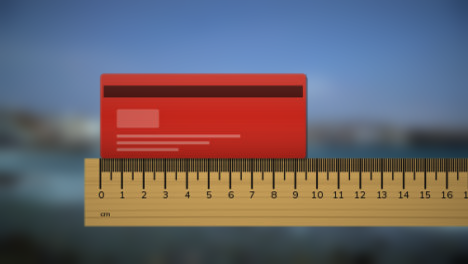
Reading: 9.5,cm
